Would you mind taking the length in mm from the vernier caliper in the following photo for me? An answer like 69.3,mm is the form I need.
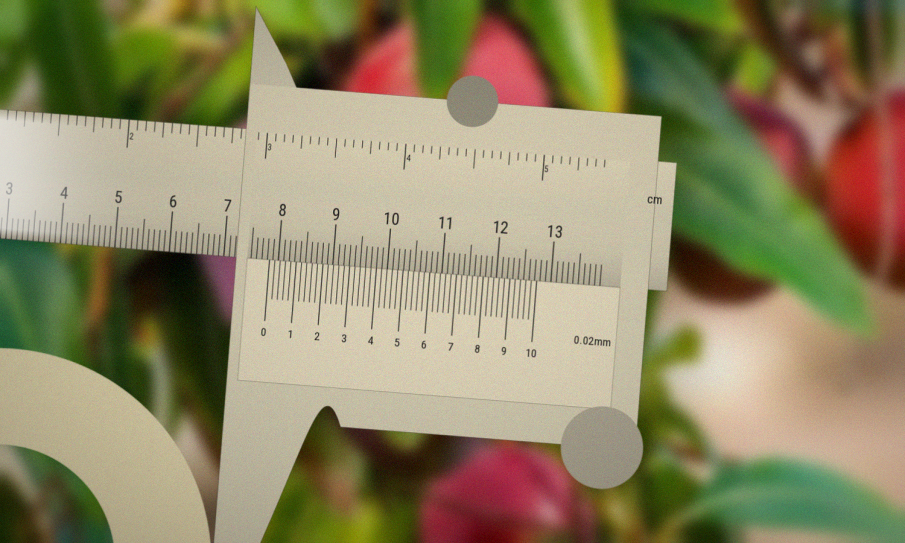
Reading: 78.4,mm
